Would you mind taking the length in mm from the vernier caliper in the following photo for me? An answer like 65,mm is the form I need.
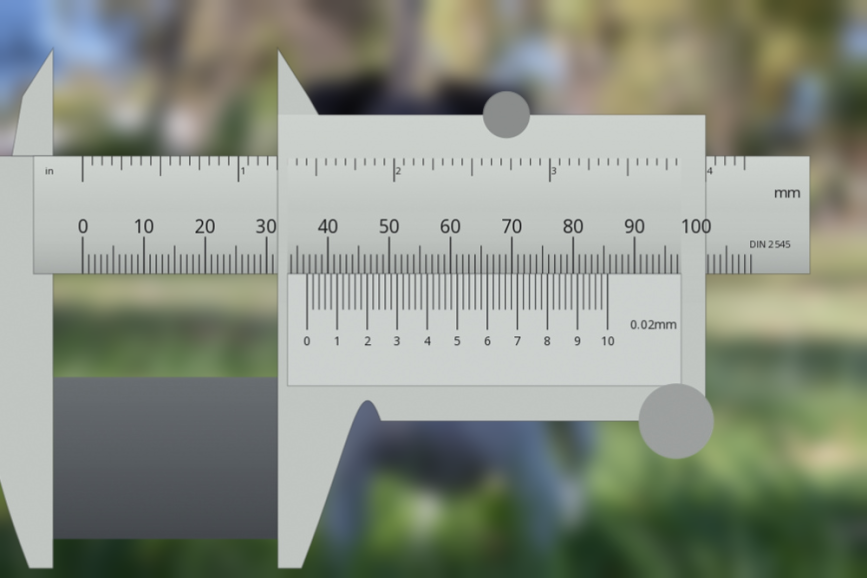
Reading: 36.6,mm
